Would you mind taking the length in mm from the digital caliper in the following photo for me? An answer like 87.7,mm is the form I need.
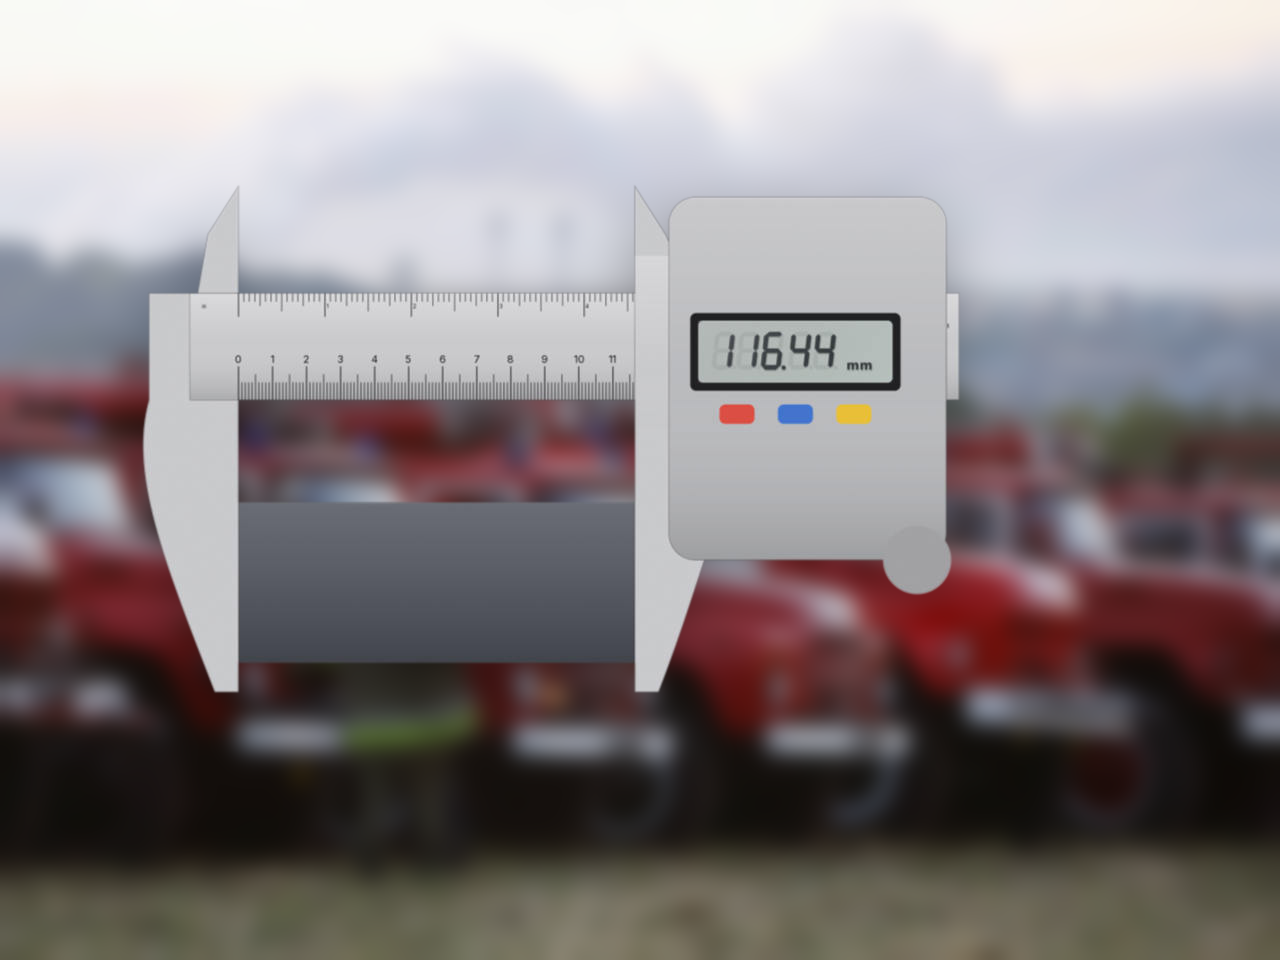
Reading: 116.44,mm
